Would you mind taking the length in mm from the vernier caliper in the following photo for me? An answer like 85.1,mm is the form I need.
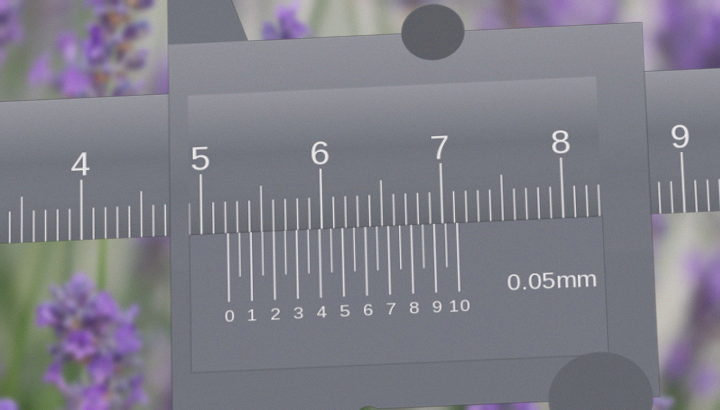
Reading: 52.2,mm
